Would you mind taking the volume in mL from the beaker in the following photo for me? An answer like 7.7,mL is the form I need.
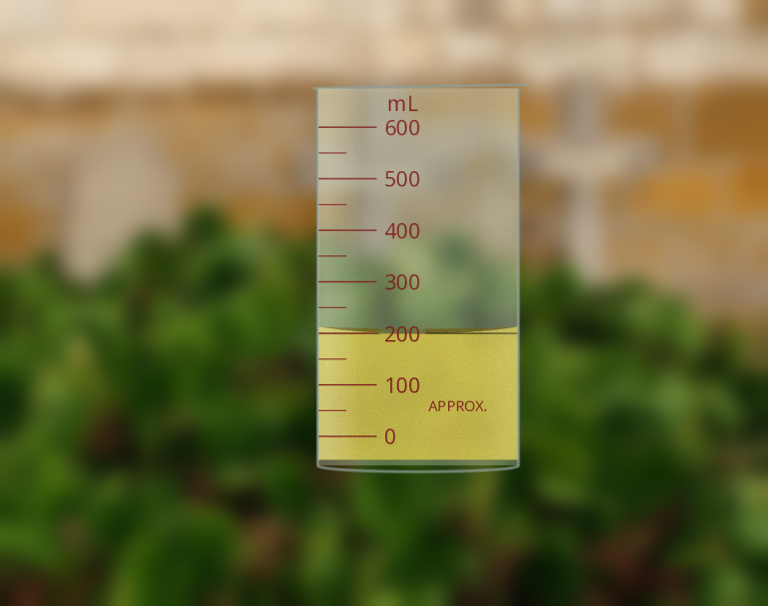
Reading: 200,mL
